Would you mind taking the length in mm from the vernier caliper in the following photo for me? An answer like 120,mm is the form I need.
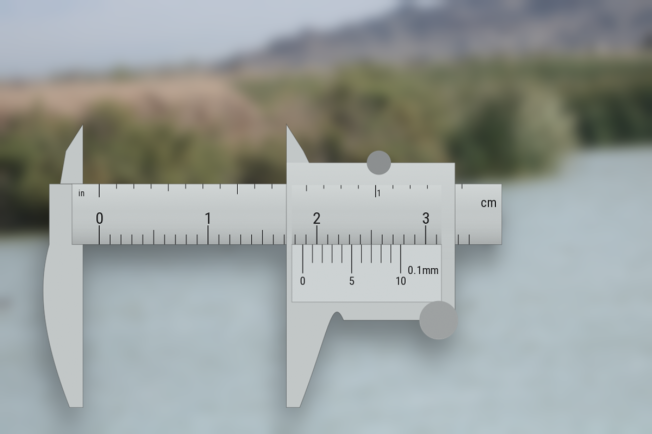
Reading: 18.7,mm
